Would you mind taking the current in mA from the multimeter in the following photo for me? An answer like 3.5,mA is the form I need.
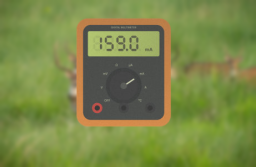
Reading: 159.0,mA
